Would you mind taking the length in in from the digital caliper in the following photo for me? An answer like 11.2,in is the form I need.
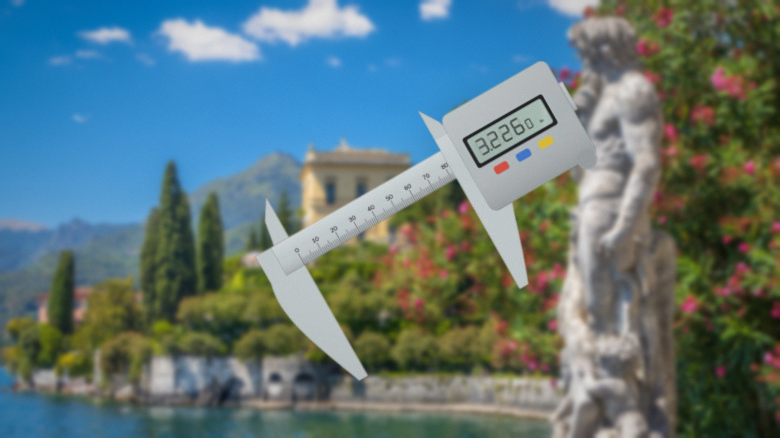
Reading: 3.2260,in
